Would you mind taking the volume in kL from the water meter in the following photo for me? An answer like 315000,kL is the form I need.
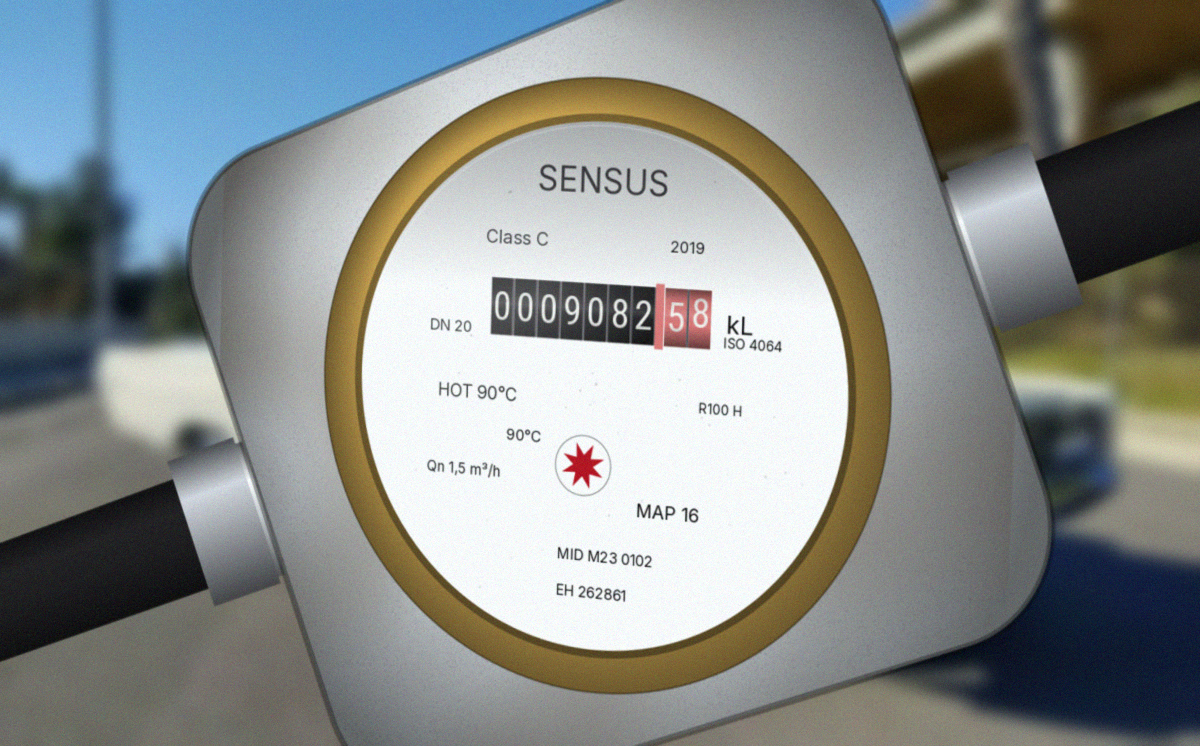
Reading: 9082.58,kL
